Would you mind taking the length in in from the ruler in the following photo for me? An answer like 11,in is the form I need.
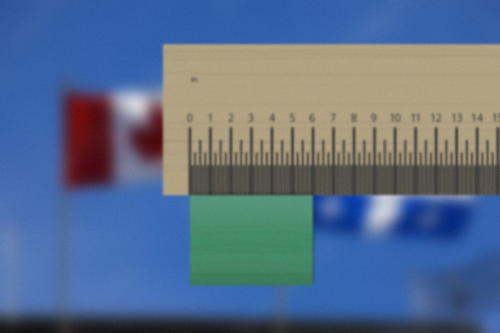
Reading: 6,in
